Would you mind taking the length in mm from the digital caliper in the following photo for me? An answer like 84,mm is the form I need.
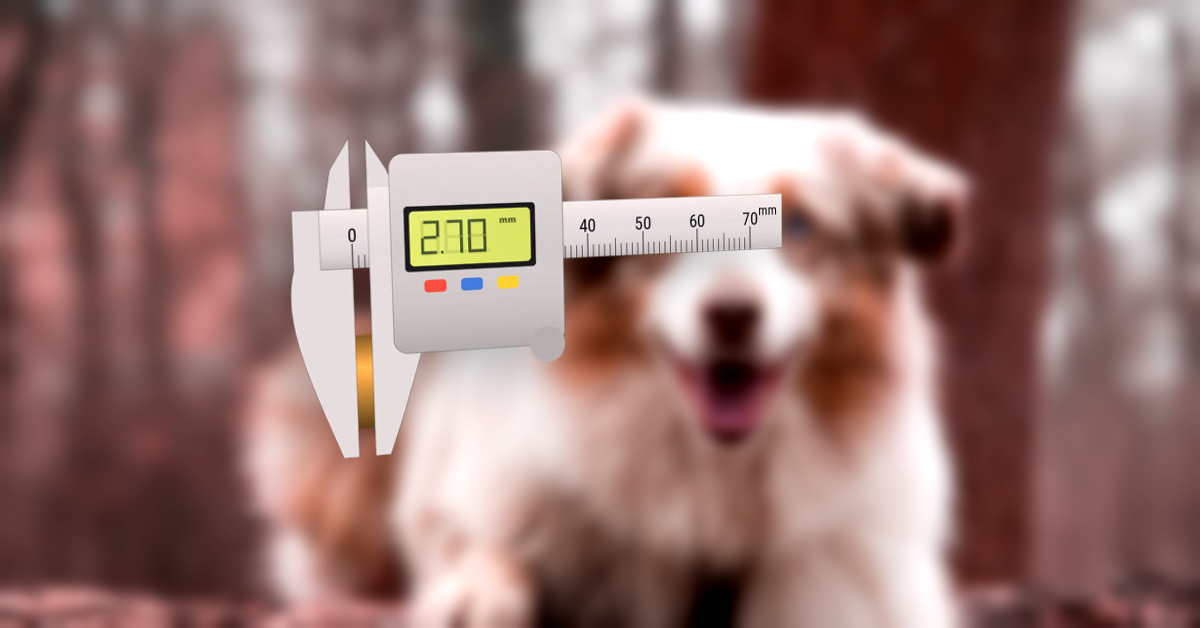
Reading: 2.70,mm
